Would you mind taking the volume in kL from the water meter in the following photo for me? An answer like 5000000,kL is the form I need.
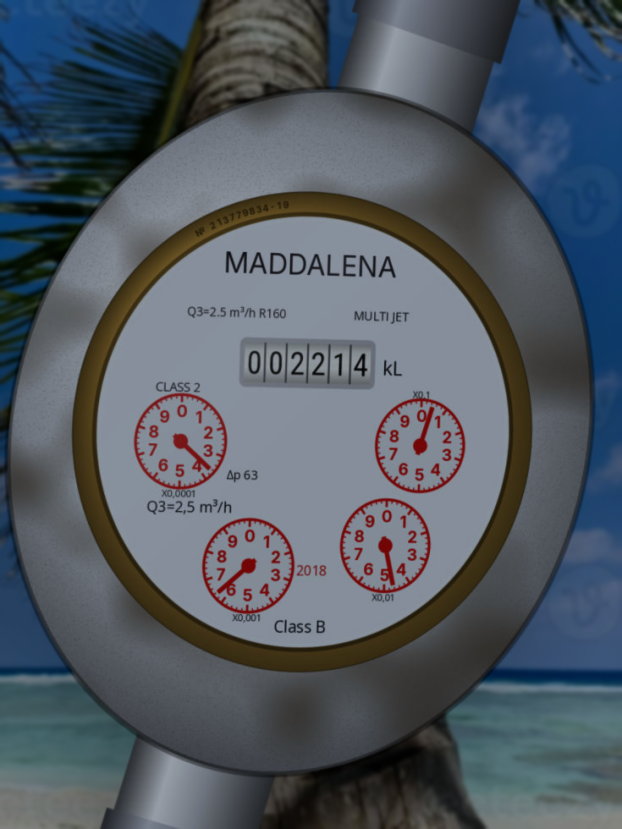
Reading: 2214.0463,kL
